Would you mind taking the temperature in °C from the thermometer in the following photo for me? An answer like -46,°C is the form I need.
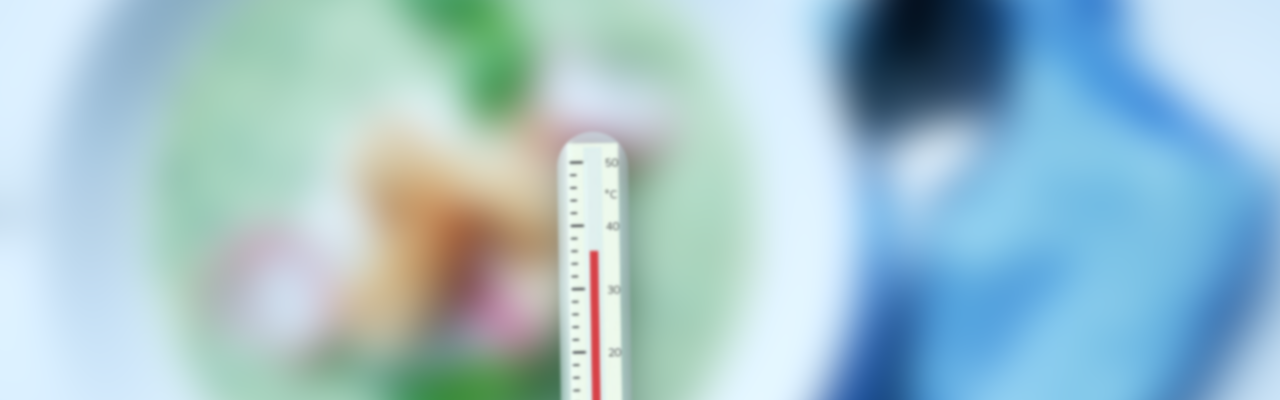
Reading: 36,°C
